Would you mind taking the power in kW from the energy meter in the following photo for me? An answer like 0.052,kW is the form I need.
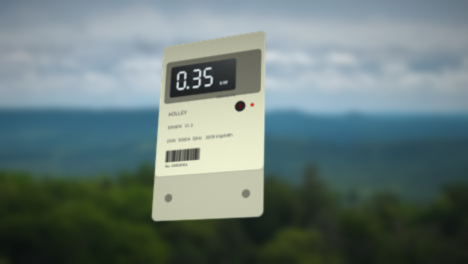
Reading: 0.35,kW
